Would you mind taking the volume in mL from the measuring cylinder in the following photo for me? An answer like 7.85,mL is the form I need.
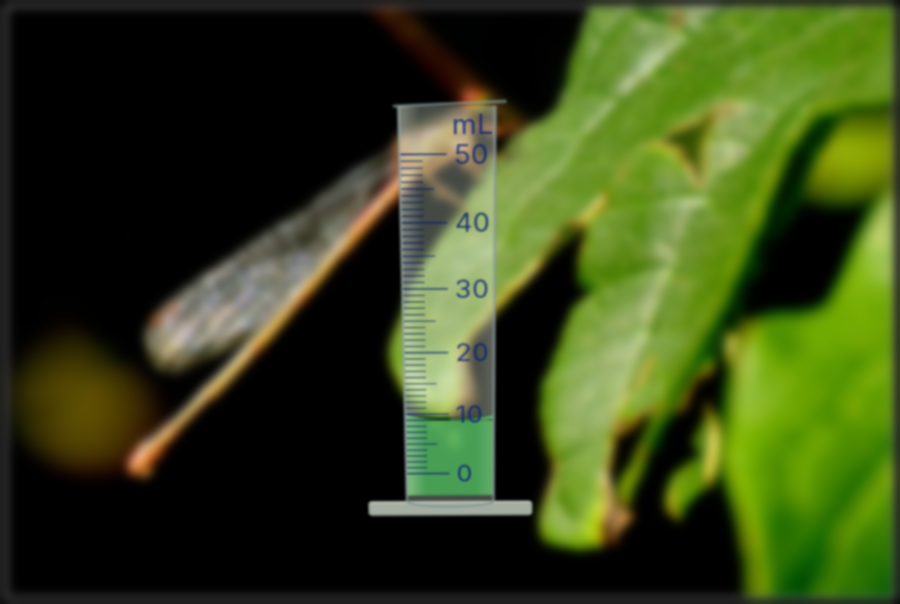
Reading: 9,mL
